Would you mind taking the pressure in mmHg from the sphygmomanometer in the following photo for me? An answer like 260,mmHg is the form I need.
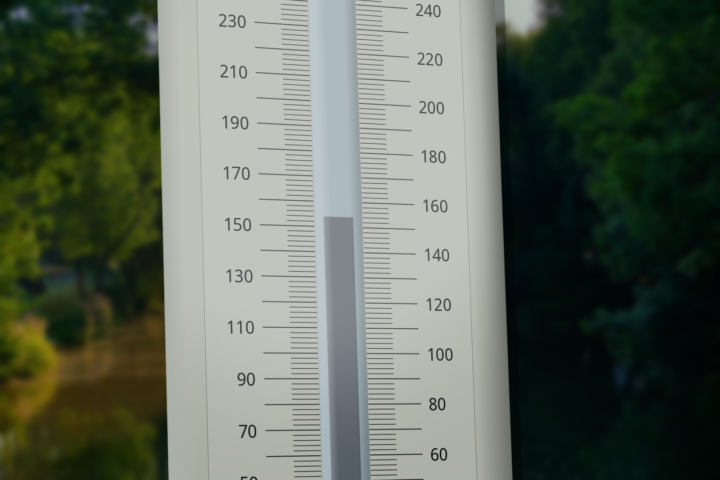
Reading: 154,mmHg
